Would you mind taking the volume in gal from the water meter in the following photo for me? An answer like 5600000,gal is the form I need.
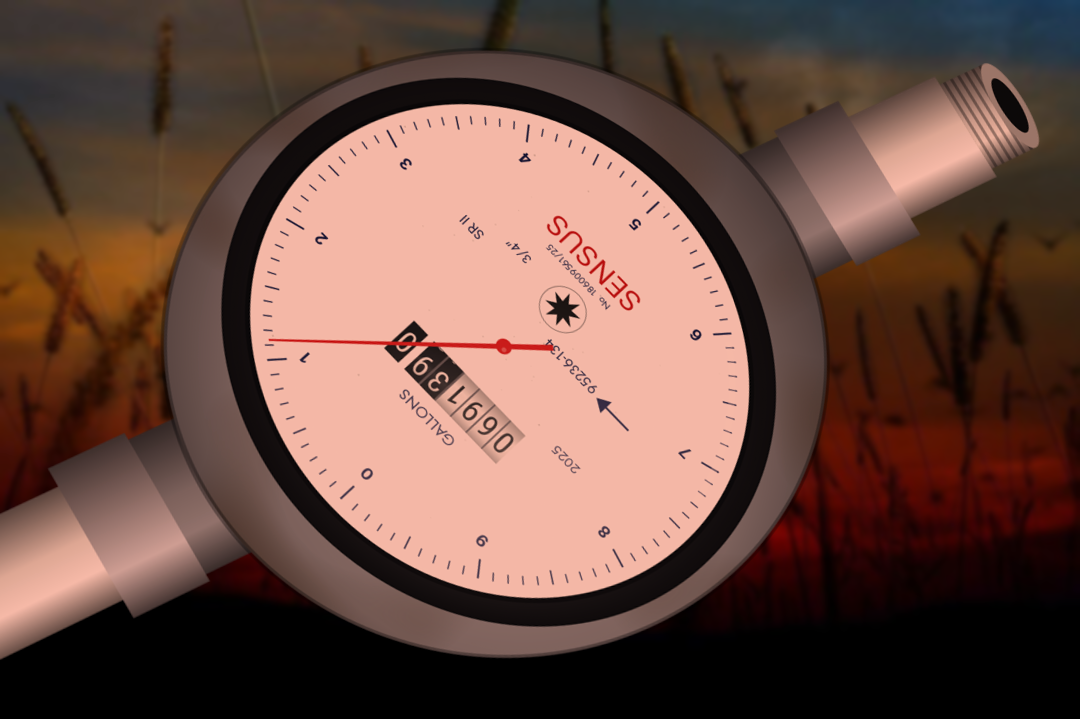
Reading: 691391.1,gal
